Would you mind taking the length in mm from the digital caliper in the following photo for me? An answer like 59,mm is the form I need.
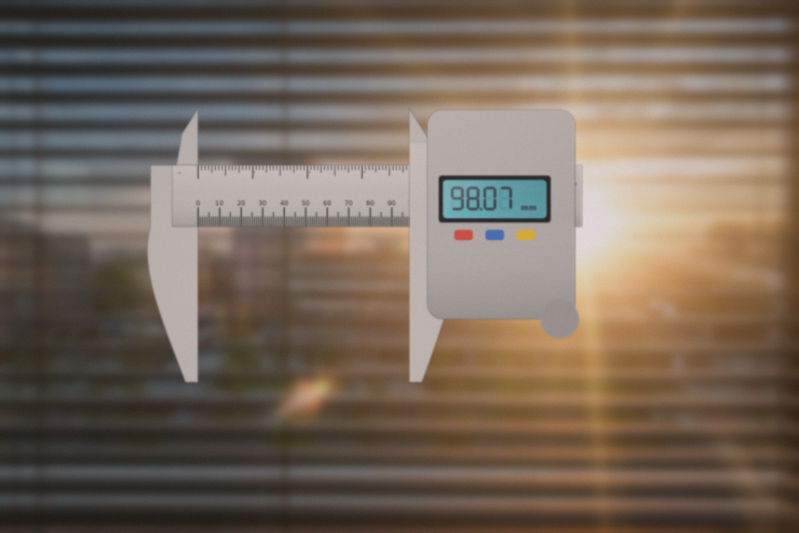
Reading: 98.07,mm
